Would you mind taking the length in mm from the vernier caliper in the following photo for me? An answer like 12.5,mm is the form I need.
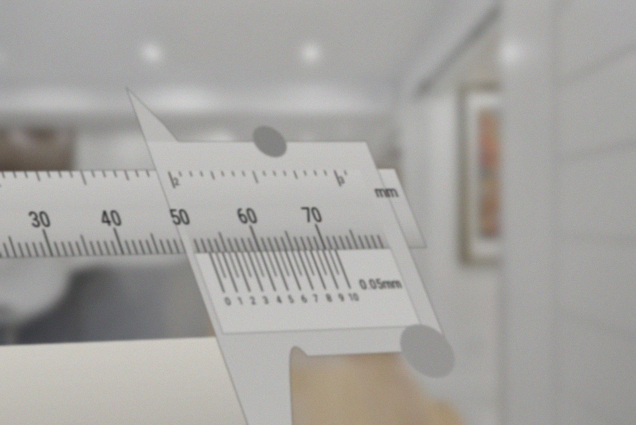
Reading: 52.5,mm
